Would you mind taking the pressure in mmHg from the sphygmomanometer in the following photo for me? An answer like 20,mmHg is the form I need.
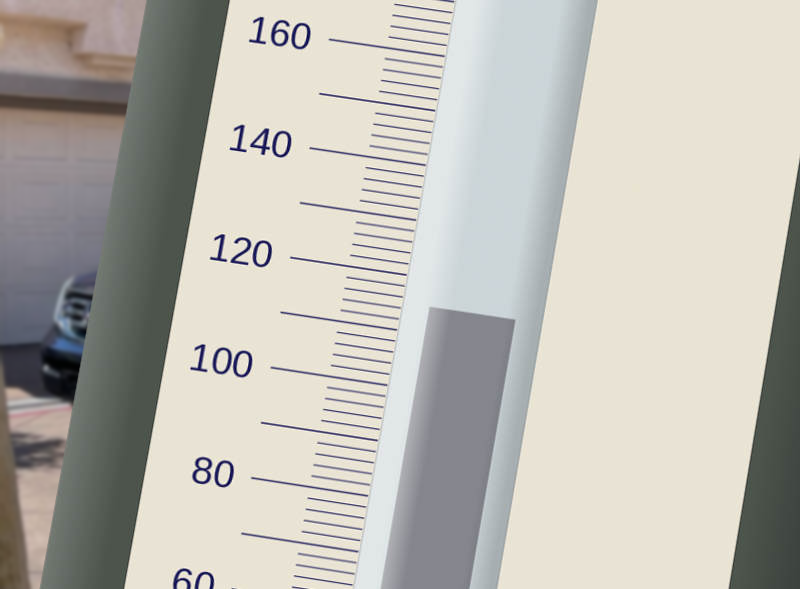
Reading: 115,mmHg
